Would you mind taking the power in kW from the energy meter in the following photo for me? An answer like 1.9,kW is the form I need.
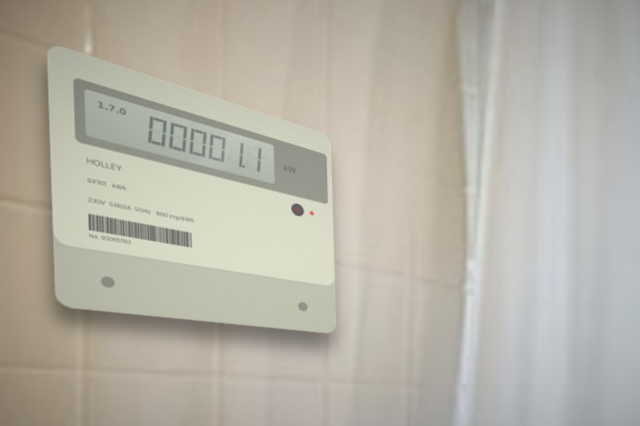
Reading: 1.1,kW
